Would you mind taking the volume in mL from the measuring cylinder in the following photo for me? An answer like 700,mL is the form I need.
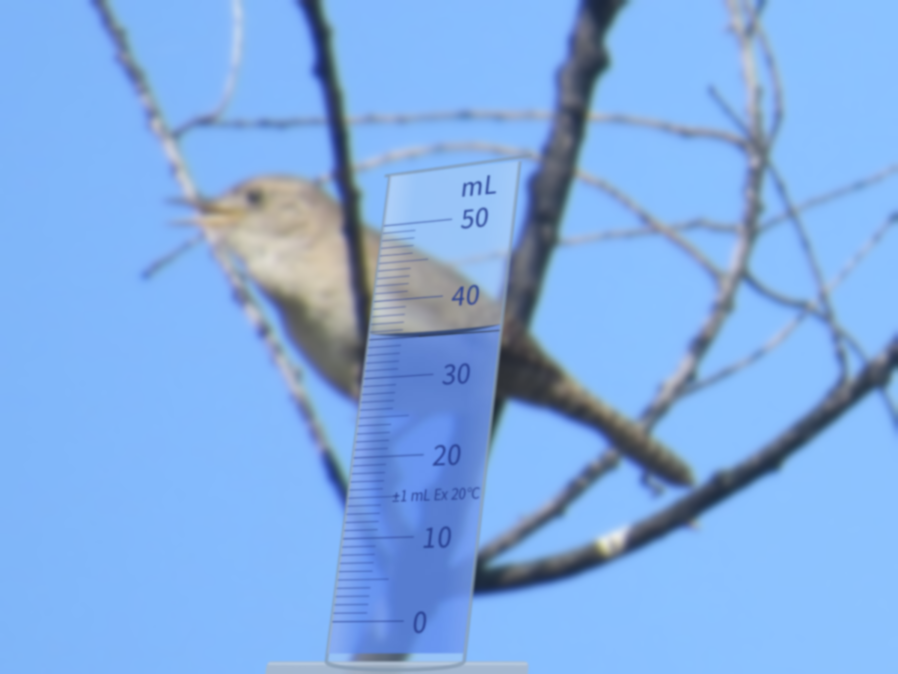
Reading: 35,mL
